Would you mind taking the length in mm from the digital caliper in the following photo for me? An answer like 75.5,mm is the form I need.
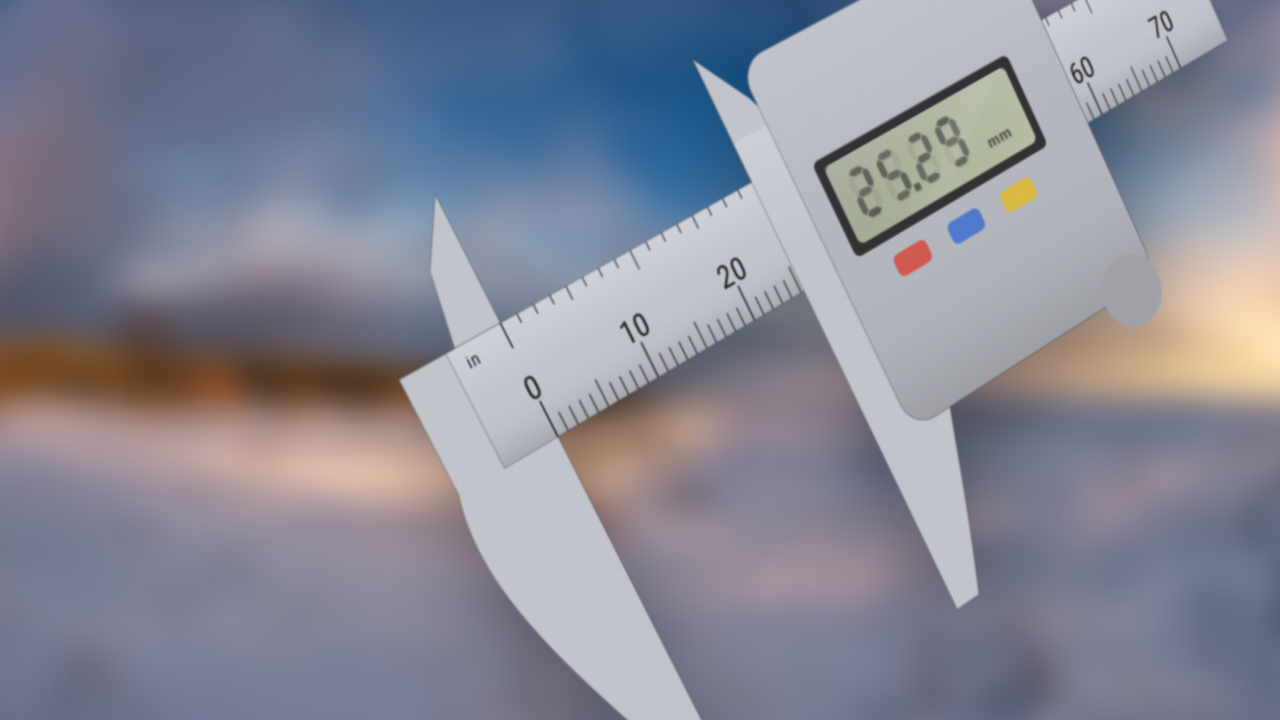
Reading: 25.29,mm
